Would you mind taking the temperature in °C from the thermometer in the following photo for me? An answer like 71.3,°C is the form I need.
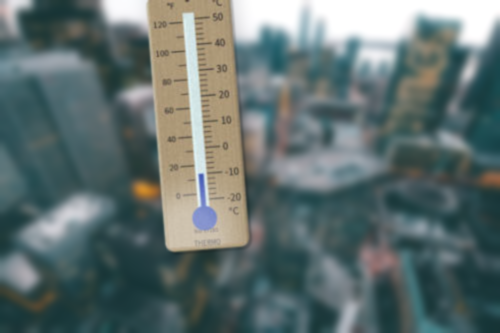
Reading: -10,°C
